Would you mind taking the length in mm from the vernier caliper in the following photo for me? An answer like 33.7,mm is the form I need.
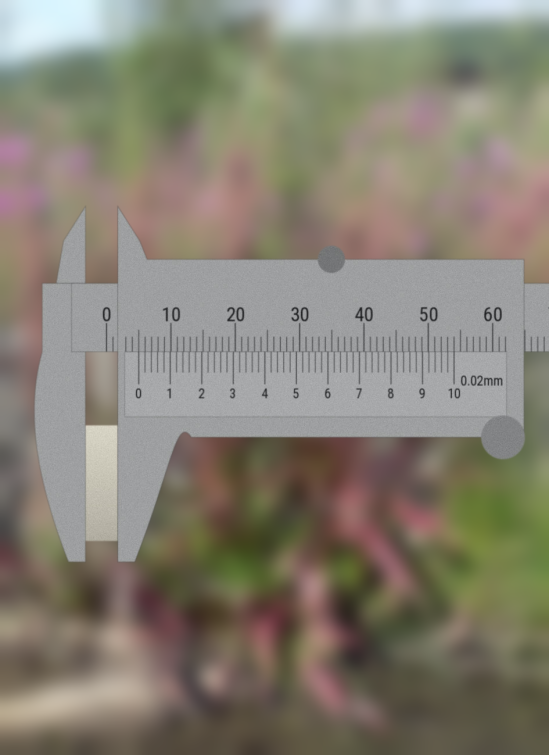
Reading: 5.0,mm
